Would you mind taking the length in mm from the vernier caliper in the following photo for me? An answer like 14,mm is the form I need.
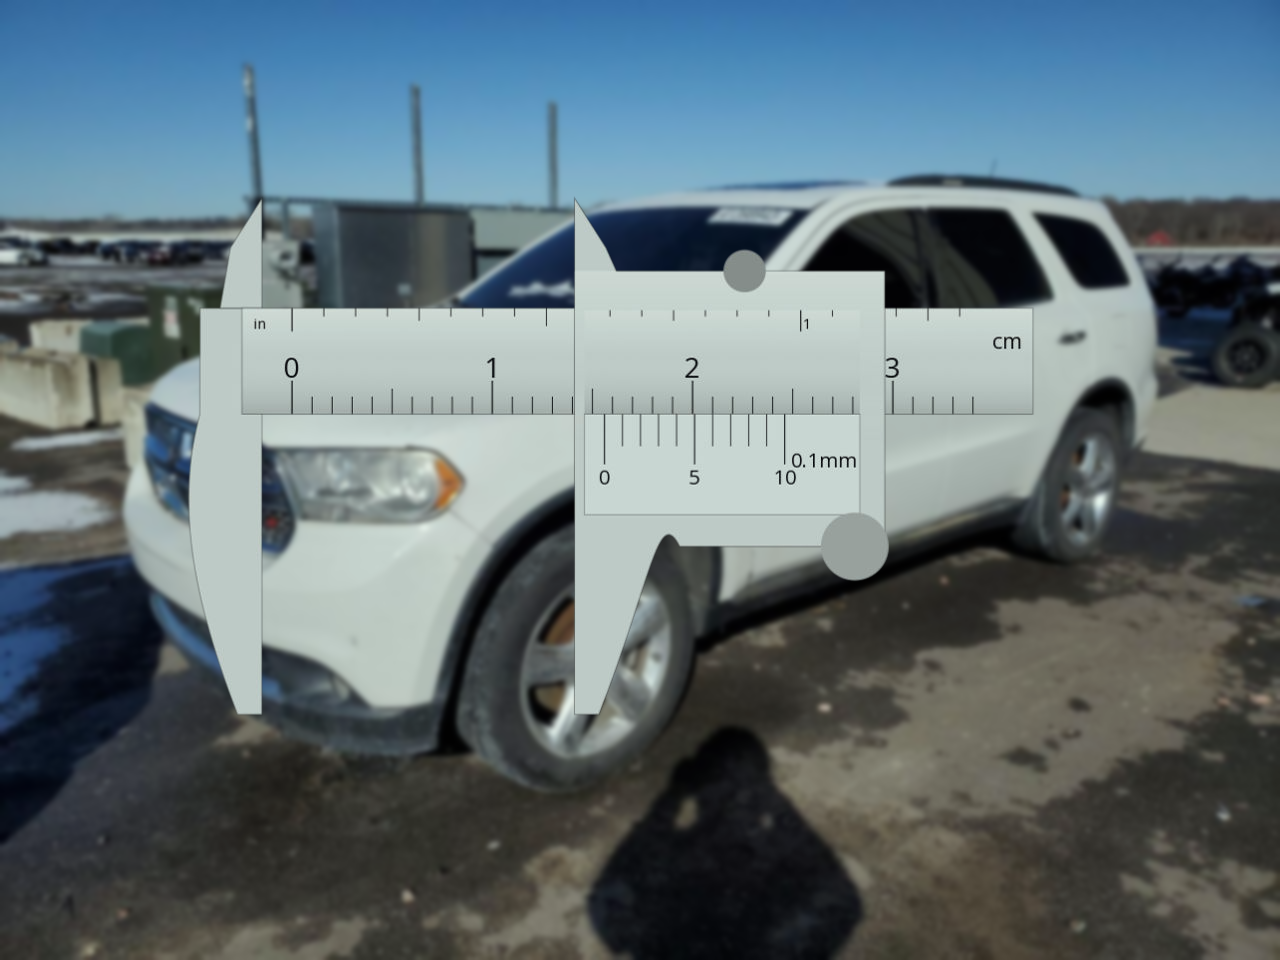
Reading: 15.6,mm
